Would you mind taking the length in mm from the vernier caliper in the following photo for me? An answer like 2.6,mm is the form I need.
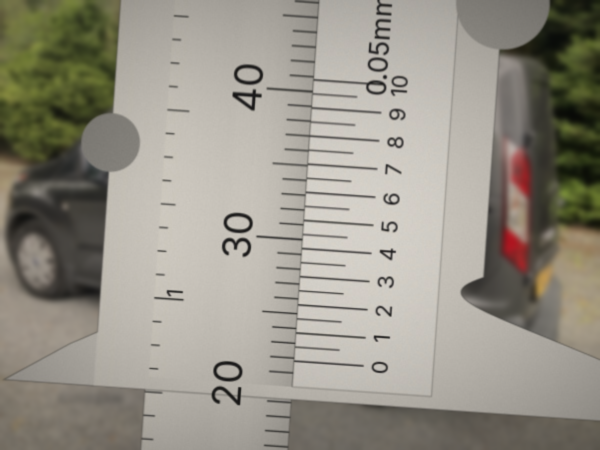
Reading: 21.8,mm
